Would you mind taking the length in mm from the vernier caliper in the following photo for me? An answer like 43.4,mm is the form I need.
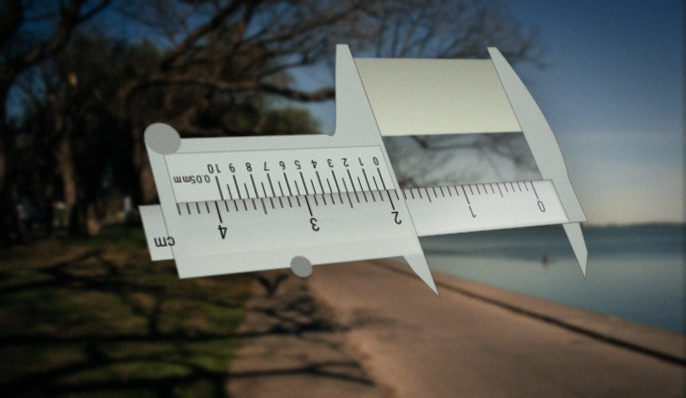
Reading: 20.2,mm
